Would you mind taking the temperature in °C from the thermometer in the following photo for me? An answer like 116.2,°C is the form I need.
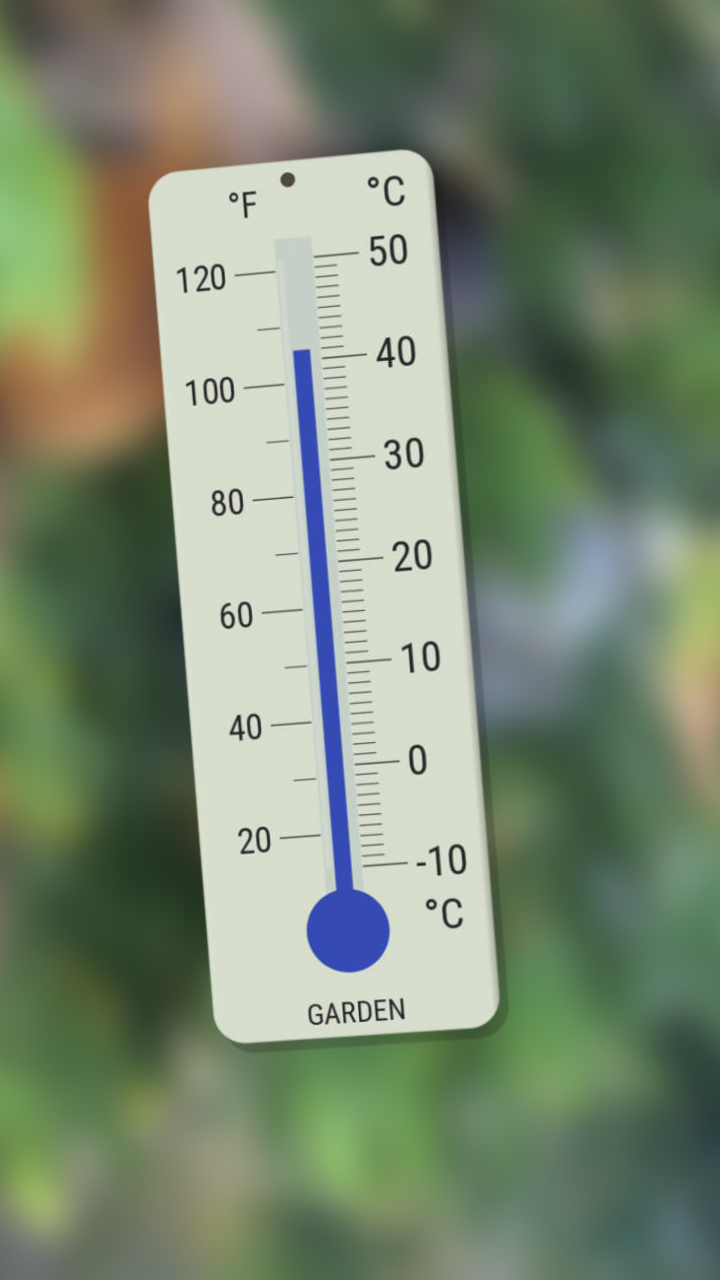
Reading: 41,°C
